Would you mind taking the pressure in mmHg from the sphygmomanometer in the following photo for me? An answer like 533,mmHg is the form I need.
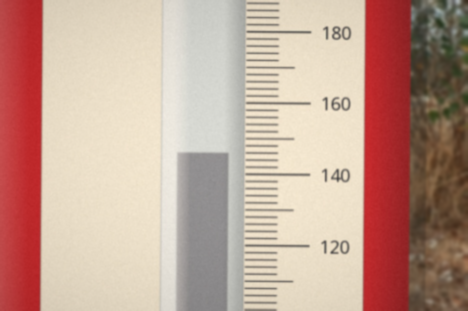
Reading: 146,mmHg
